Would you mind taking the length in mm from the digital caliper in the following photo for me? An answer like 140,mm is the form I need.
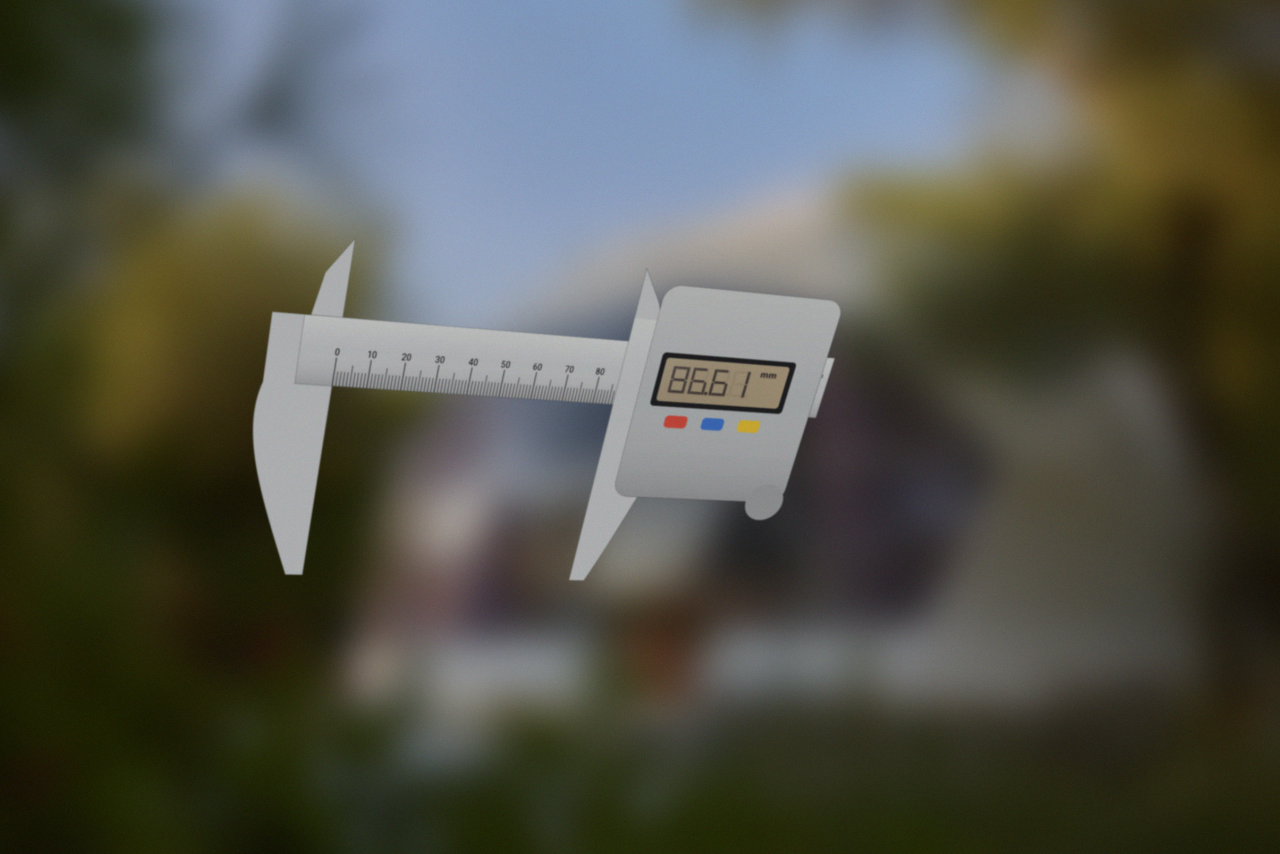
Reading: 86.61,mm
